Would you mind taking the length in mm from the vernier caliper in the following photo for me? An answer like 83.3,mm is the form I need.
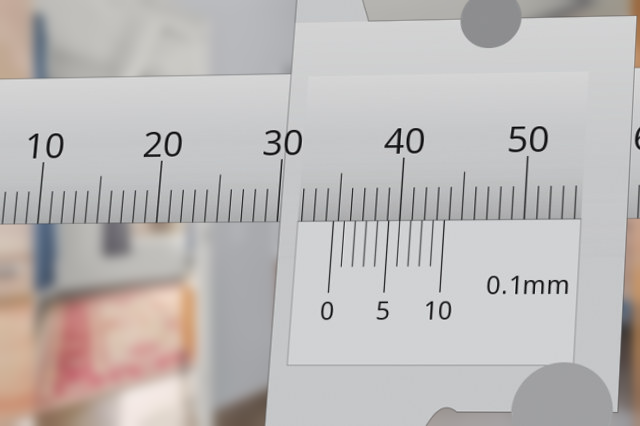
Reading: 34.6,mm
